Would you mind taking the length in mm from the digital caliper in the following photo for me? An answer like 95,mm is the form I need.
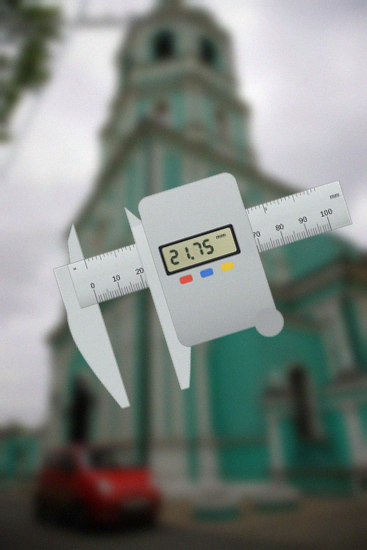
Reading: 21.75,mm
